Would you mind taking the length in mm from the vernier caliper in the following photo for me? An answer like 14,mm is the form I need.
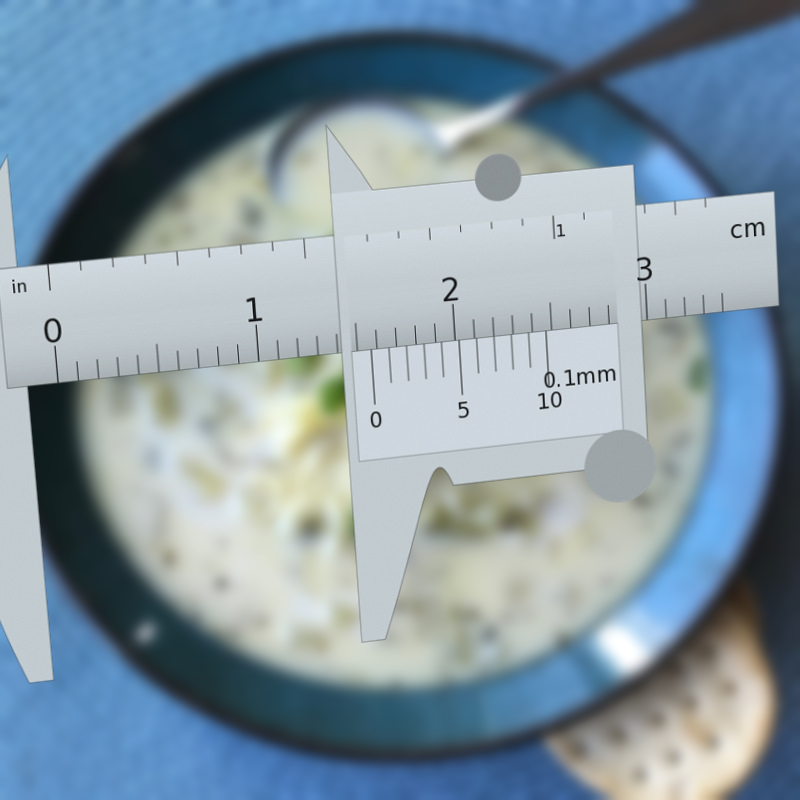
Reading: 15.7,mm
